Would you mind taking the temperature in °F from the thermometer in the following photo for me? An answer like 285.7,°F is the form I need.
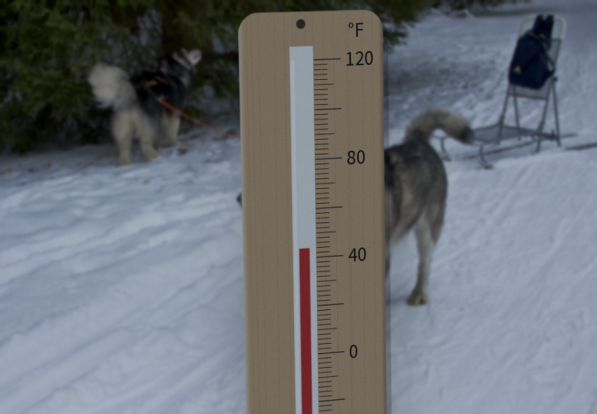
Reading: 44,°F
